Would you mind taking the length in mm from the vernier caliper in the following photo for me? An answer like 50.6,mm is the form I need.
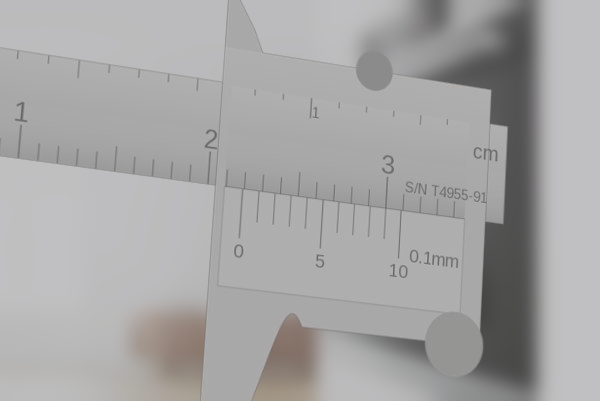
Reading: 21.9,mm
